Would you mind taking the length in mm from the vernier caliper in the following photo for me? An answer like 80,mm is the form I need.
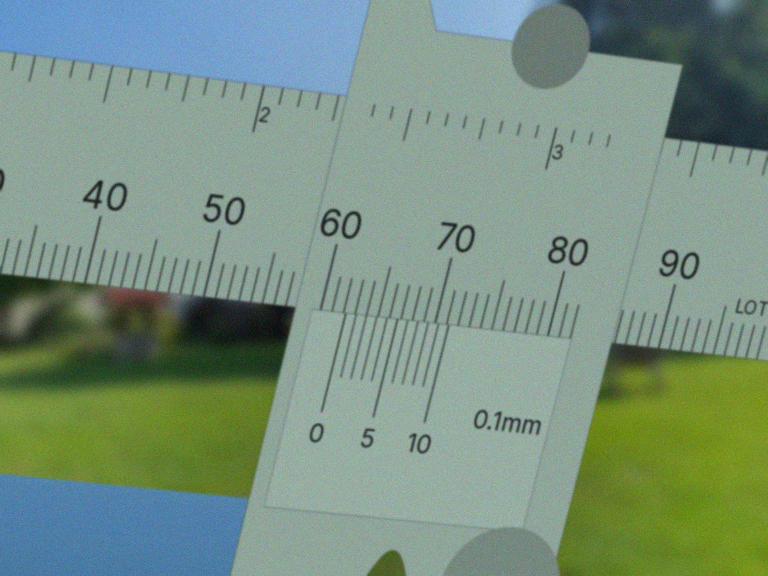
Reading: 62.2,mm
